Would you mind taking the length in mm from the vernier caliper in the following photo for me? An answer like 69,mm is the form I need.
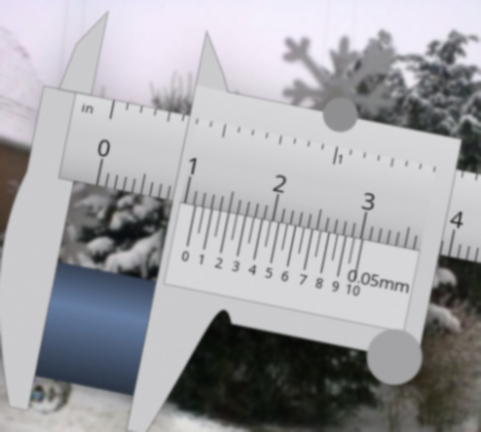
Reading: 11.2,mm
